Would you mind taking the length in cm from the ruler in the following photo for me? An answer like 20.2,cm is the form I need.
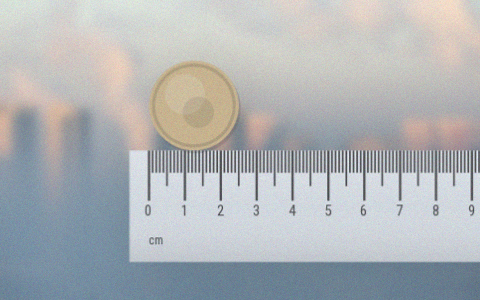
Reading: 2.5,cm
